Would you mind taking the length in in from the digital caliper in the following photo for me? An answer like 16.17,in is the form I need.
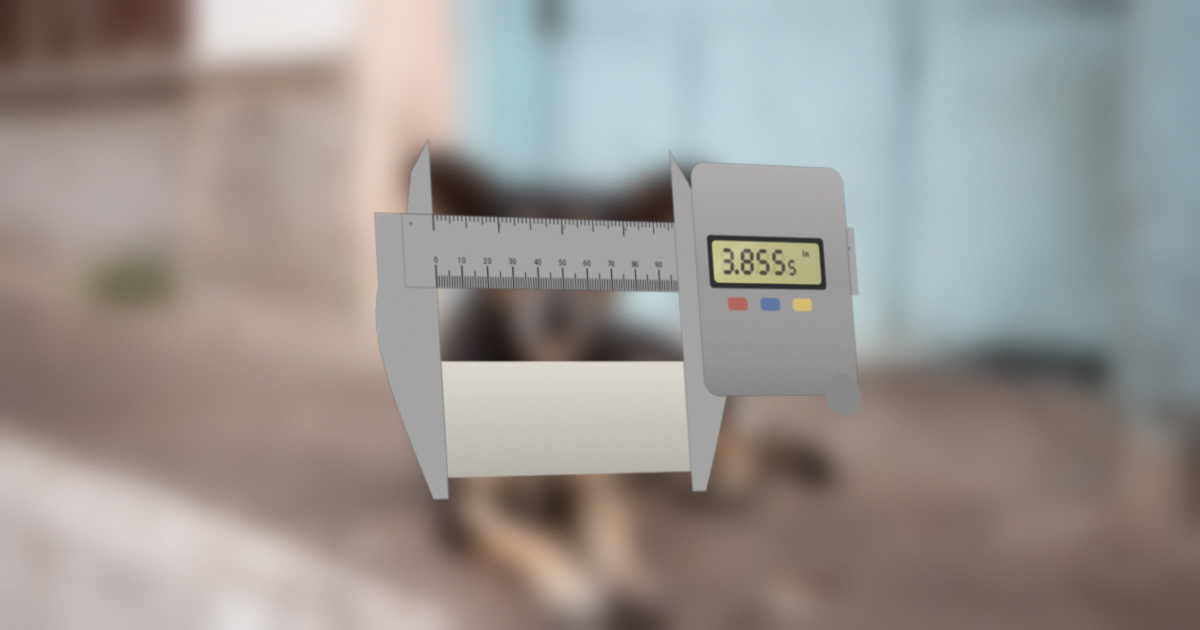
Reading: 3.8555,in
